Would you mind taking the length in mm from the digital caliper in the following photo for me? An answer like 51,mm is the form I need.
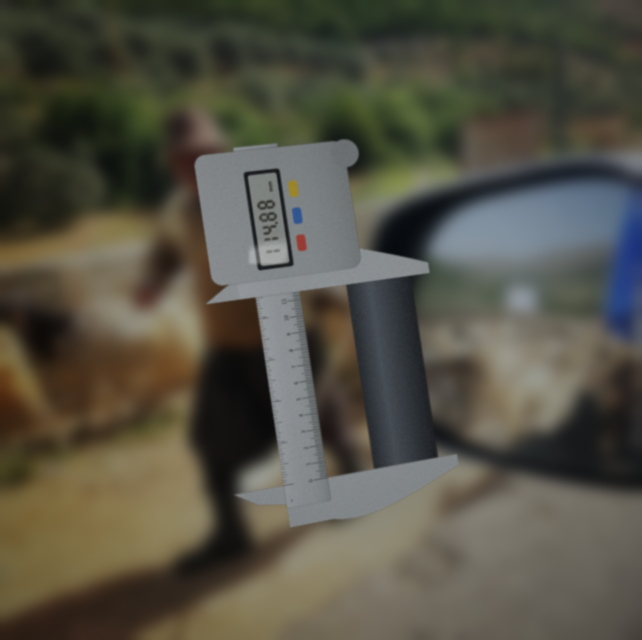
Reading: 114.88,mm
